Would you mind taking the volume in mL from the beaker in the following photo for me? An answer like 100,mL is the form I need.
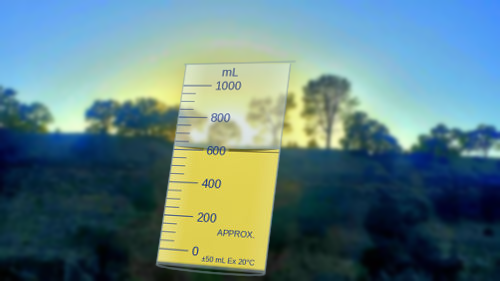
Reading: 600,mL
